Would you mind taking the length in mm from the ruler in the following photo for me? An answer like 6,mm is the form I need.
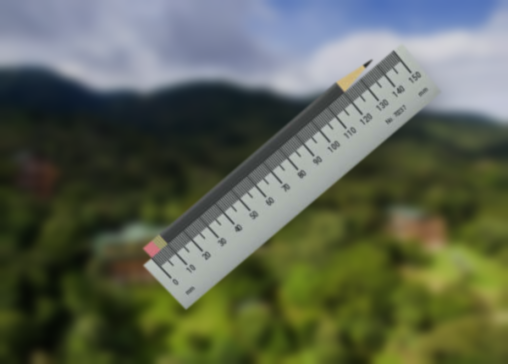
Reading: 140,mm
